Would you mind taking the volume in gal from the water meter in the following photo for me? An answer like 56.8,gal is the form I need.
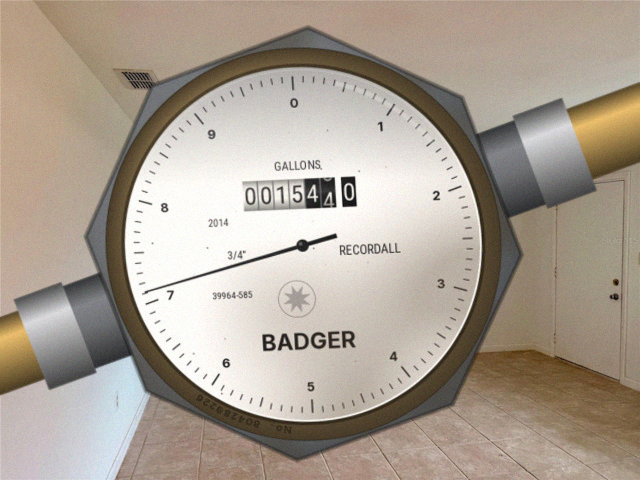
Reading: 15437.1,gal
